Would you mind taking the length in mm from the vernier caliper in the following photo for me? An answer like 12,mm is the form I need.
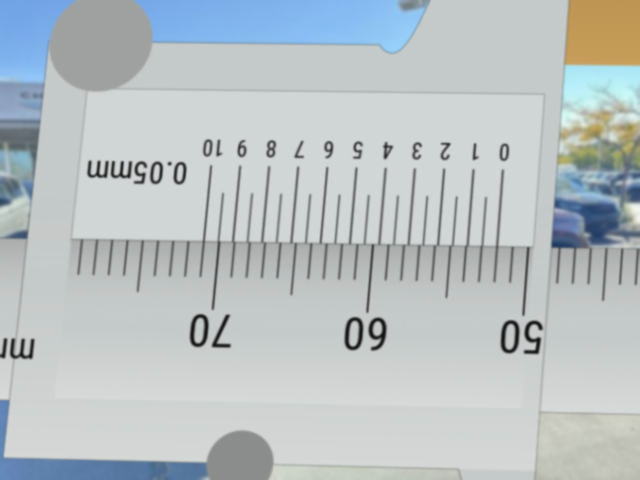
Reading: 52.0,mm
